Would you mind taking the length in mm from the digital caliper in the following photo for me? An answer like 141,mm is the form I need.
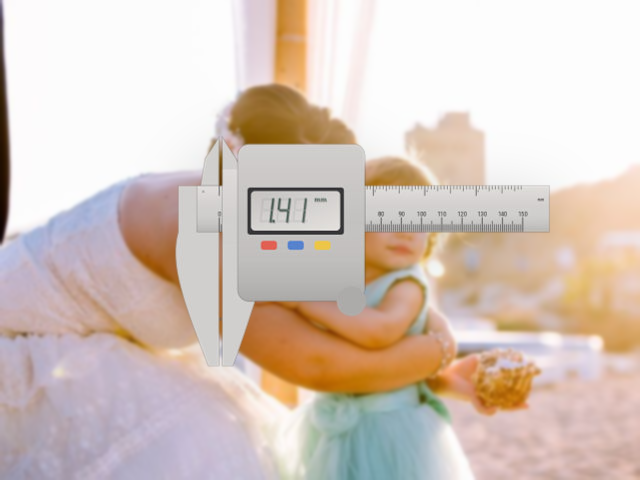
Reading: 1.41,mm
